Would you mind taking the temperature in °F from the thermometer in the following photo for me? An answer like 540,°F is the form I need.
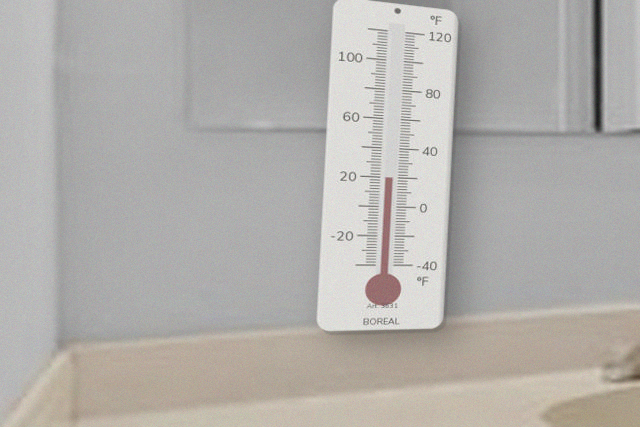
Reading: 20,°F
